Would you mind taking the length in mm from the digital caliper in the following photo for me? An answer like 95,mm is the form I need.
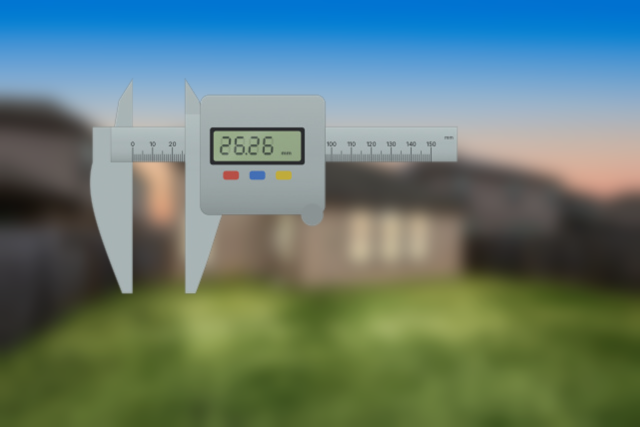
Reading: 26.26,mm
